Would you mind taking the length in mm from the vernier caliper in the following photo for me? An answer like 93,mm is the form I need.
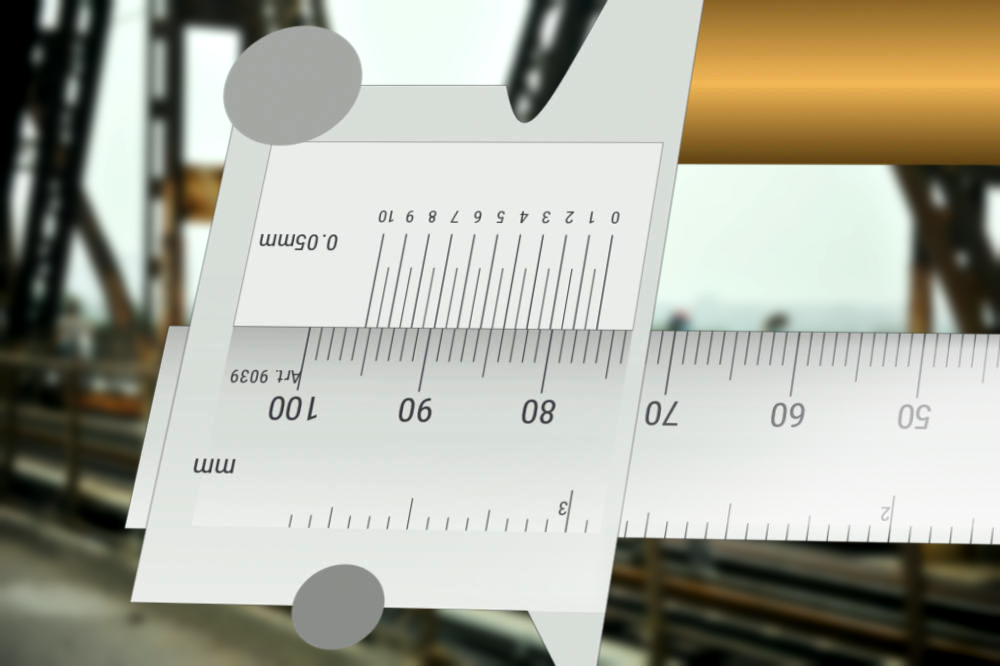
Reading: 76.4,mm
